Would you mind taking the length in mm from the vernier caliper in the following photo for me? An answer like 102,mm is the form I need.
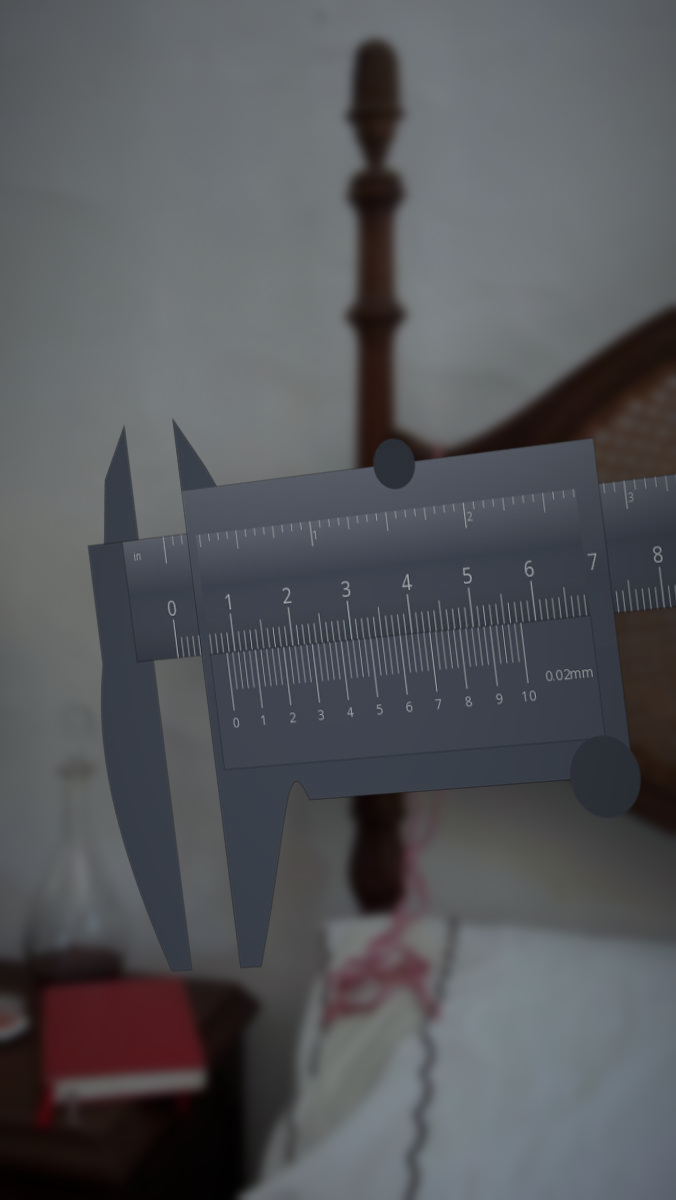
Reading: 8.6,mm
